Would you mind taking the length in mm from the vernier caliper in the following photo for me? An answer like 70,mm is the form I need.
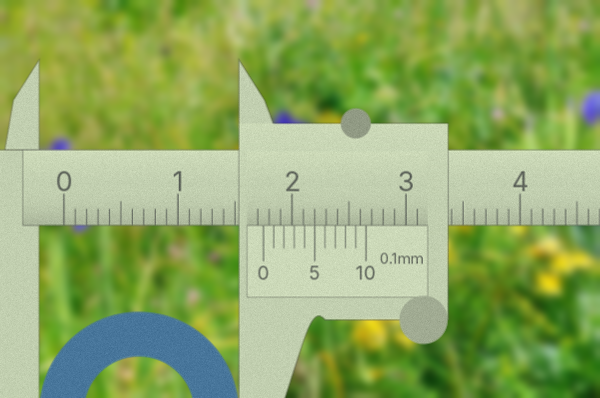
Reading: 17.5,mm
